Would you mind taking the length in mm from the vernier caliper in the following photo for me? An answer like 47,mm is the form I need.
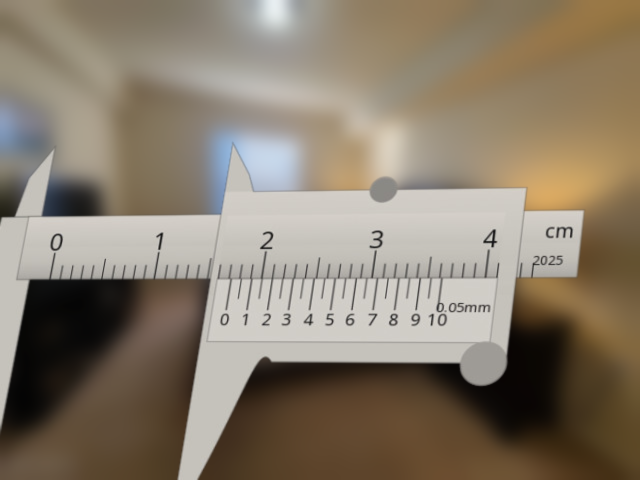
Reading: 17.2,mm
